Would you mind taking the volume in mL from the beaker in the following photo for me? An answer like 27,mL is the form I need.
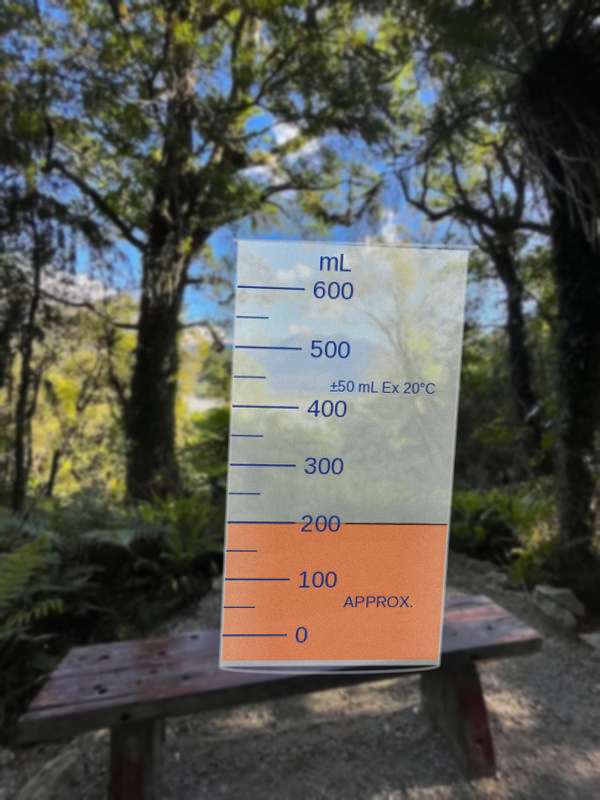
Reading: 200,mL
